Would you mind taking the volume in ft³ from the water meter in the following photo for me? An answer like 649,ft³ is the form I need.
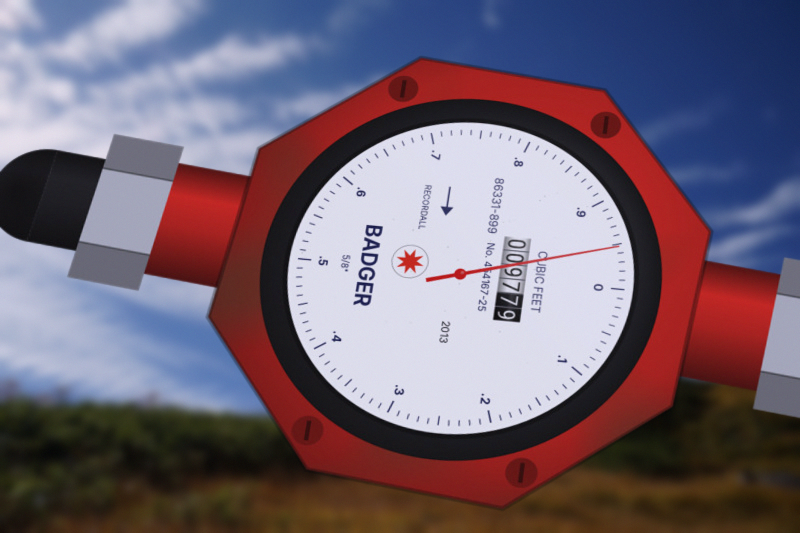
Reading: 9778.95,ft³
